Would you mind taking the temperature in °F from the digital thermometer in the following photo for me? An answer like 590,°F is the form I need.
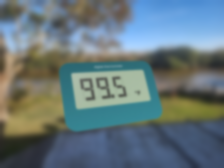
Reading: 99.5,°F
